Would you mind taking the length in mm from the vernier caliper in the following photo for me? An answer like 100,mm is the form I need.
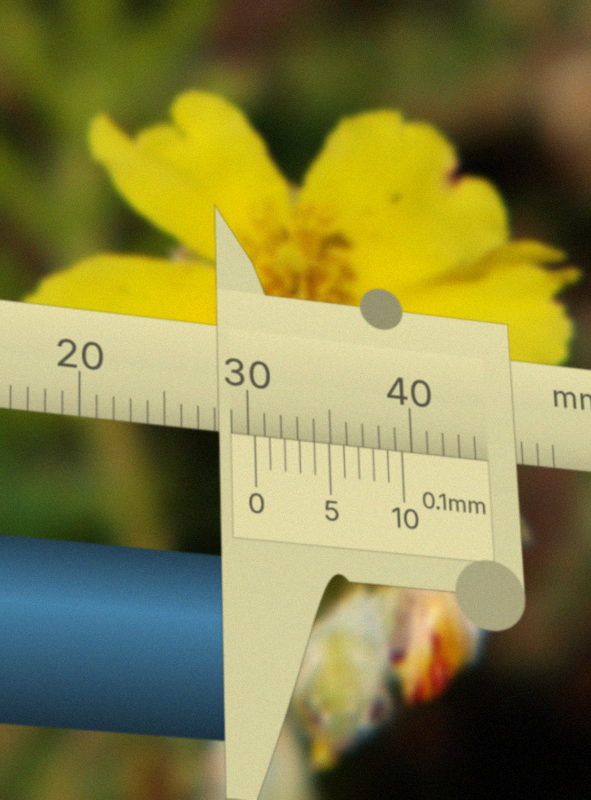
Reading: 30.4,mm
